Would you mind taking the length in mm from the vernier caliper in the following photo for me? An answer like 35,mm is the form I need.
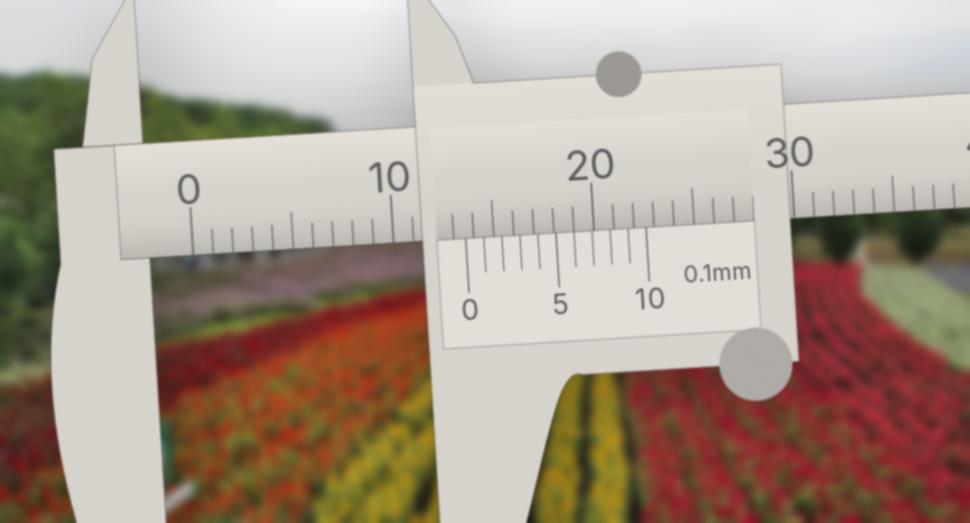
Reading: 13.6,mm
